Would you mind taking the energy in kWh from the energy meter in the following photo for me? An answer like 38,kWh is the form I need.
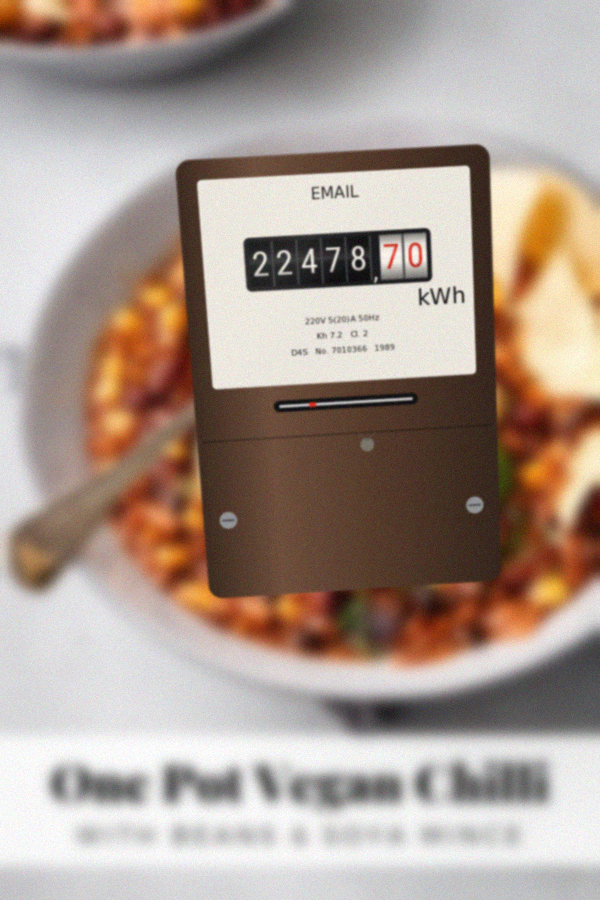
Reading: 22478.70,kWh
